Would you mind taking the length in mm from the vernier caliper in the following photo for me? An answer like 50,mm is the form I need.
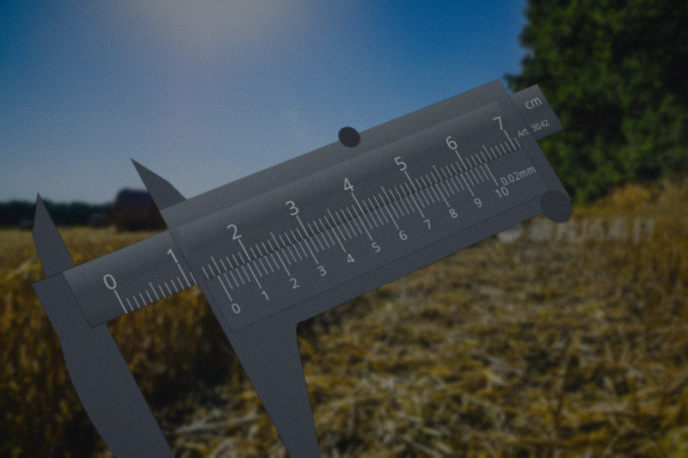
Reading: 14.5,mm
